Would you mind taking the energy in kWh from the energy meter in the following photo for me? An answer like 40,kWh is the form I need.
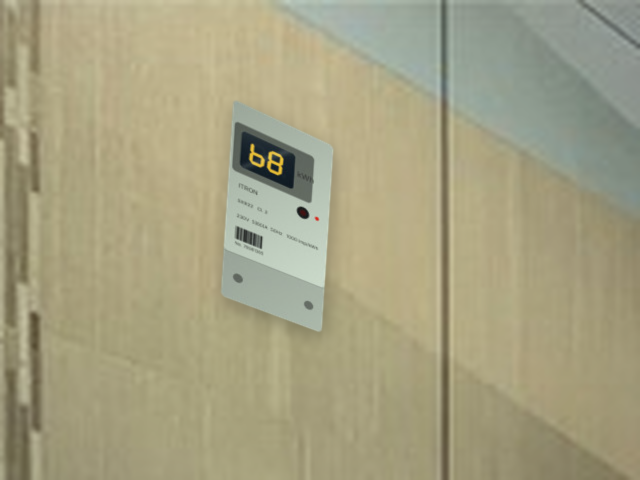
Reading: 68,kWh
